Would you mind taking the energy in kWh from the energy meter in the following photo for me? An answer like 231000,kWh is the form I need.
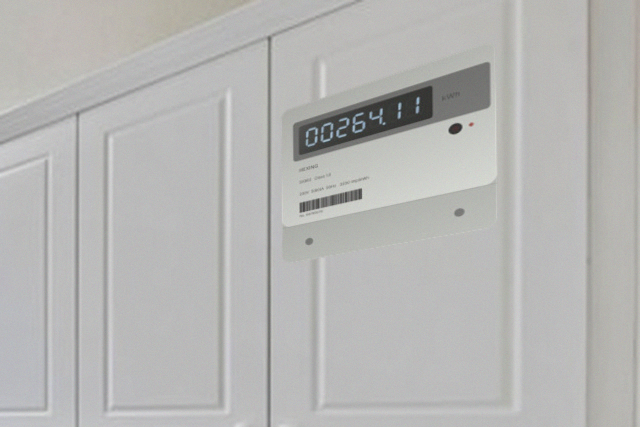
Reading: 264.11,kWh
